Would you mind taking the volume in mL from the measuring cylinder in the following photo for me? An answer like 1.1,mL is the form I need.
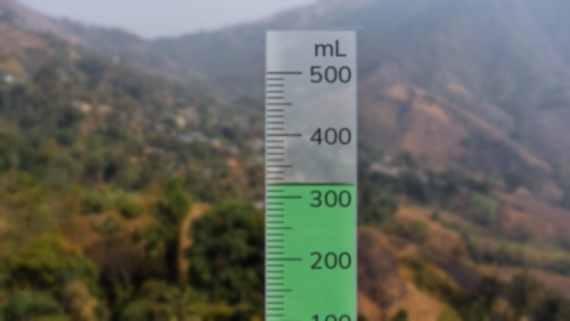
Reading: 320,mL
